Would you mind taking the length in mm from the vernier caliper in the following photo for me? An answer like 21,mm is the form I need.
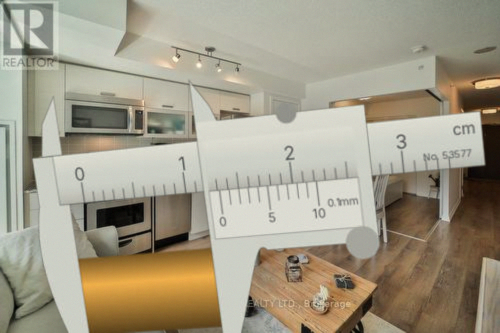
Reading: 13.2,mm
